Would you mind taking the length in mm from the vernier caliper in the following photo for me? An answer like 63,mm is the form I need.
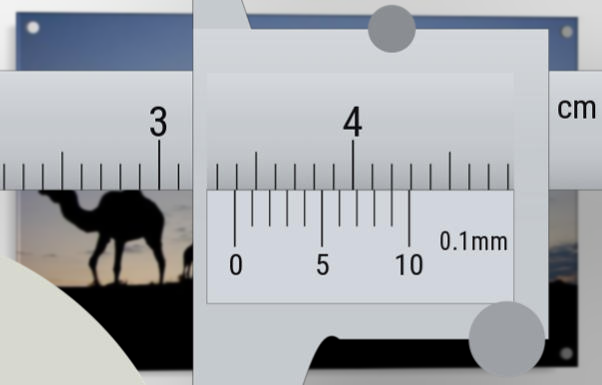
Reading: 33.9,mm
